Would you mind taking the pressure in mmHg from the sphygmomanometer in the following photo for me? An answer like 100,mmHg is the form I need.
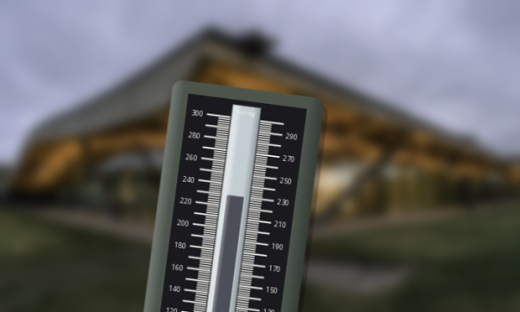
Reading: 230,mmHg
